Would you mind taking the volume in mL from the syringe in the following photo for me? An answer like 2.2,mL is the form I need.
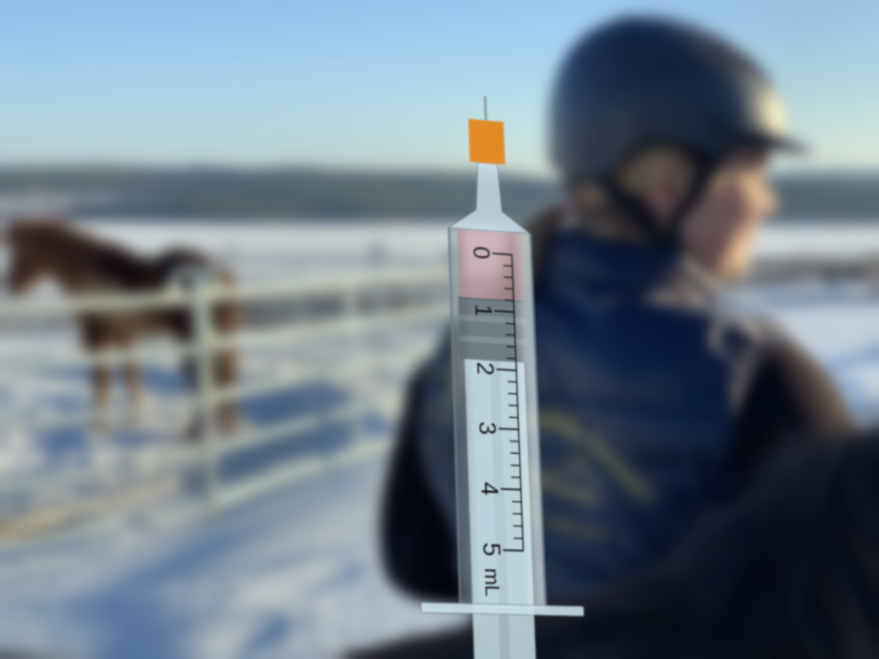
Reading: 0.8,mL
